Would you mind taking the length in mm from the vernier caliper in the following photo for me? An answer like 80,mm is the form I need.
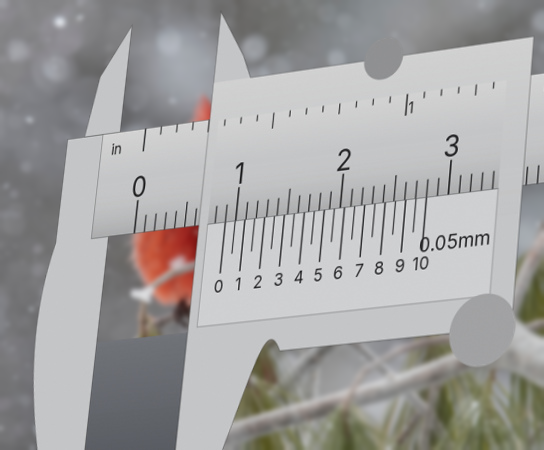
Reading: 9.0,mm
